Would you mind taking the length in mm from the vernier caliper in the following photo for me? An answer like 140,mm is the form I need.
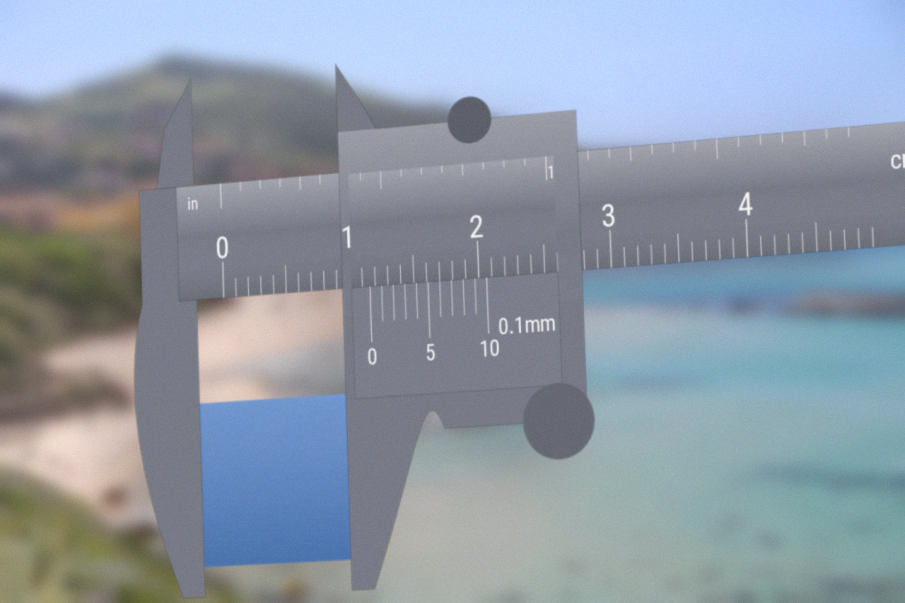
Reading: 11.6,mm
